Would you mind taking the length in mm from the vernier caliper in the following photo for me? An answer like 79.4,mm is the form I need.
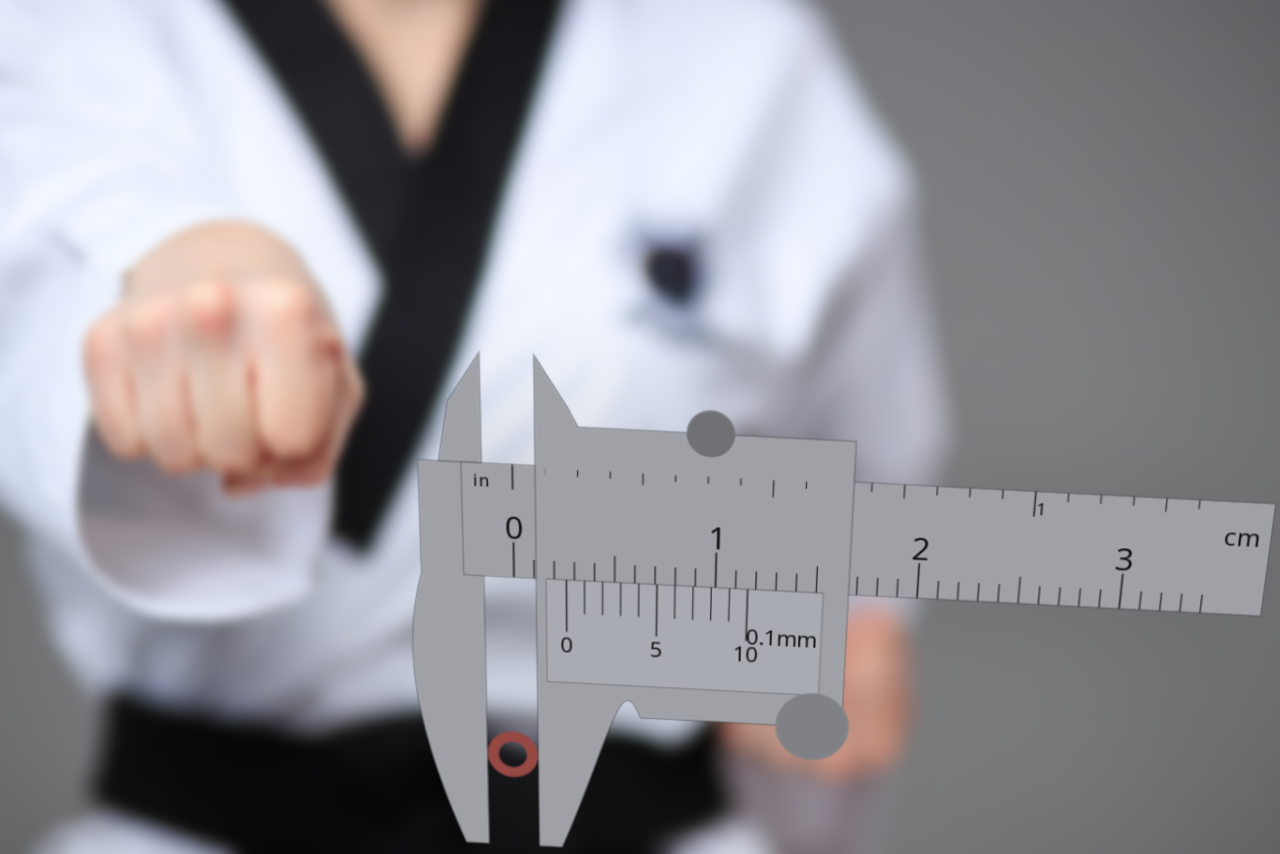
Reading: 2.6,mm
